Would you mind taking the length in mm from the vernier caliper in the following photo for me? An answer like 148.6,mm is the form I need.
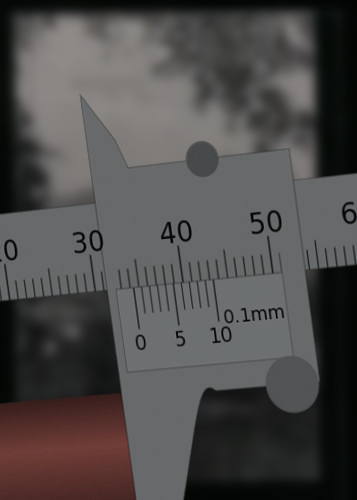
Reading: 34.4,mm
